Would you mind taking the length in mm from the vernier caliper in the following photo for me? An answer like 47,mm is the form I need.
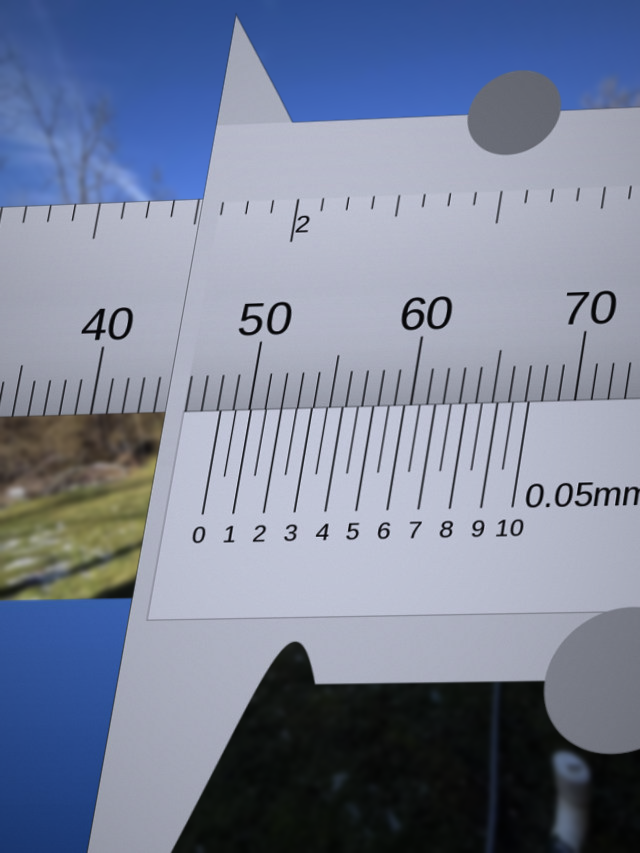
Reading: 48.2,mm
